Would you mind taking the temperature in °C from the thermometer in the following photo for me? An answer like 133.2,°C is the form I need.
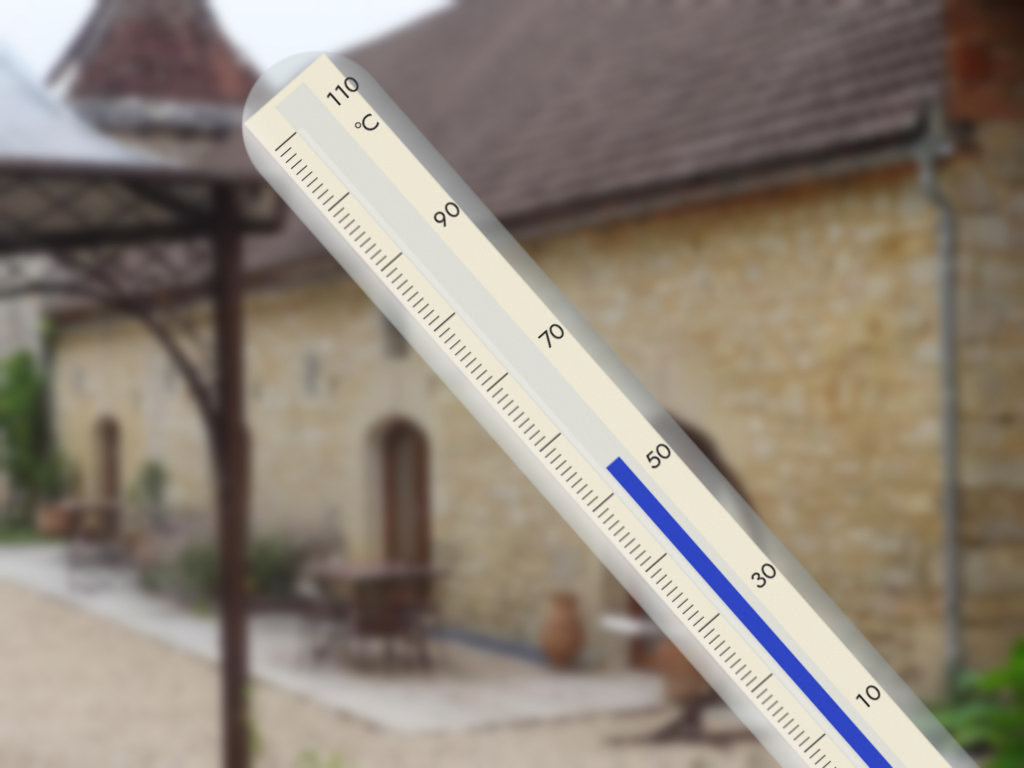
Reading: 53,°C
